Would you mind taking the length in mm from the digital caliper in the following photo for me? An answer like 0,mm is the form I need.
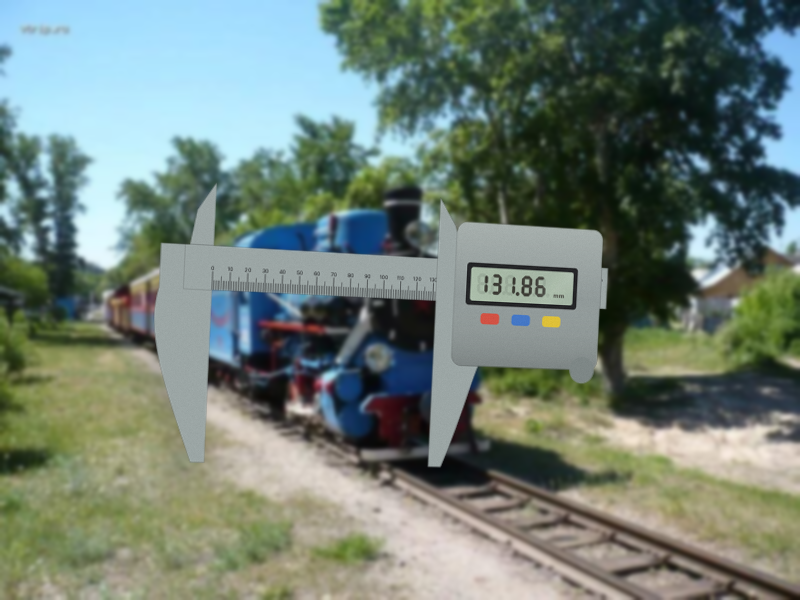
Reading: 131.86,mm
